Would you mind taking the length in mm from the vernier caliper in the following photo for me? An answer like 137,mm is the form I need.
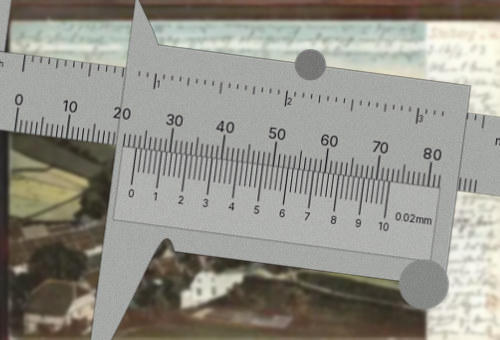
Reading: 23.5,mm
